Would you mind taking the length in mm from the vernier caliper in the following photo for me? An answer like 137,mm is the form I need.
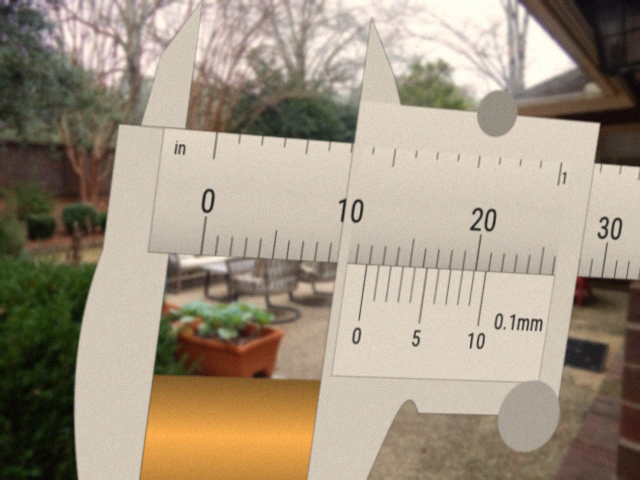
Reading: 11.8,mm
